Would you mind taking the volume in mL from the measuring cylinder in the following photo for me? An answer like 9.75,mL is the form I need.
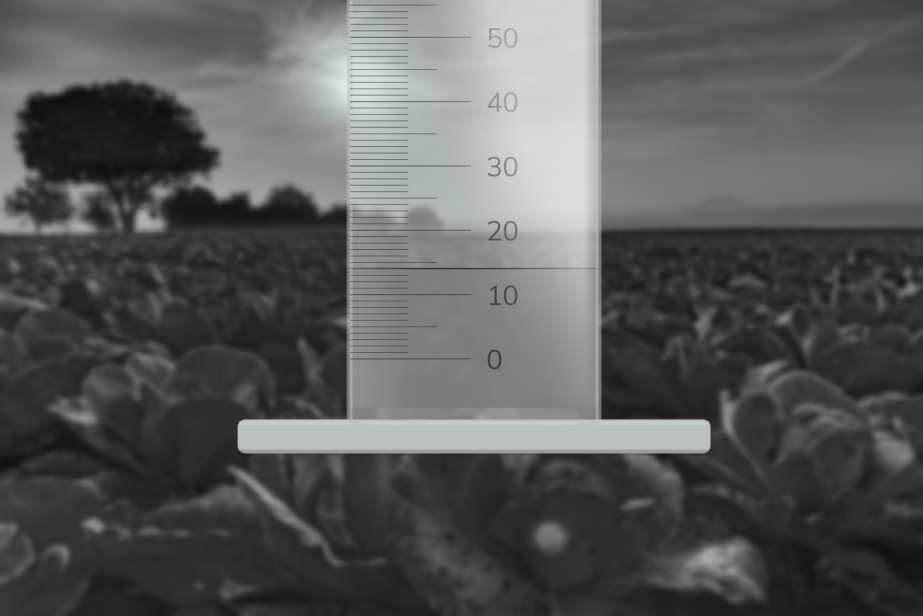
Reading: 14,mL
